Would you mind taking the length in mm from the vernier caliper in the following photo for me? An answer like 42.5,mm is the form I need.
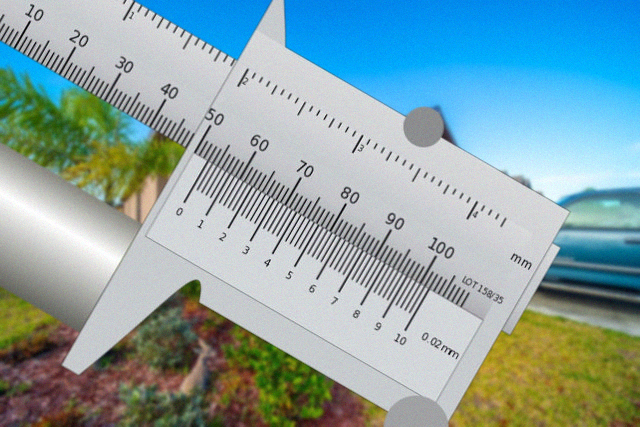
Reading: 53.0,mm
